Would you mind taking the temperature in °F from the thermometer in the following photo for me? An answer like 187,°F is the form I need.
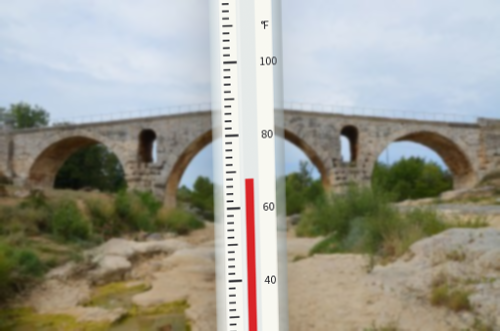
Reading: 68,°F
